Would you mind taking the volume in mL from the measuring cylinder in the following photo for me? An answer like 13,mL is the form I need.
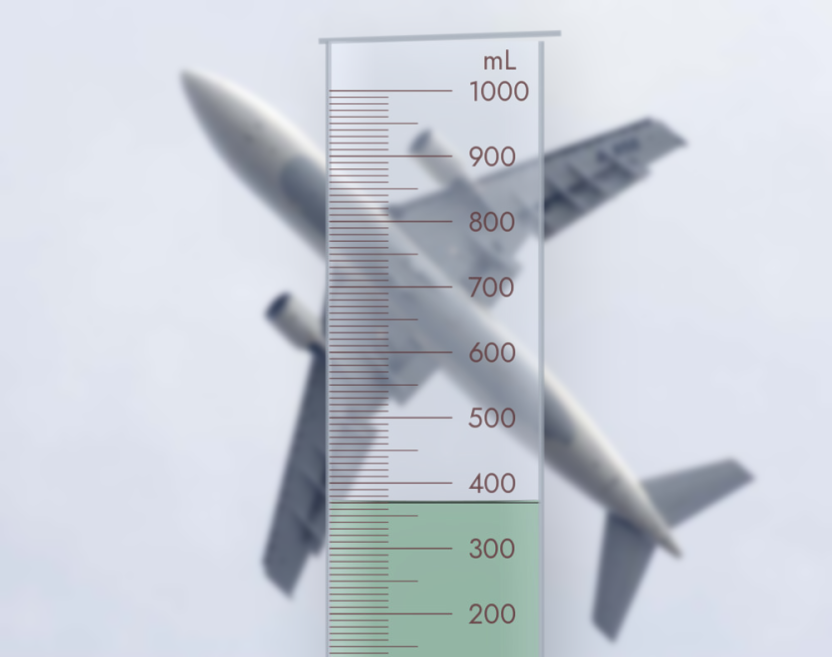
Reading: 370,mL
